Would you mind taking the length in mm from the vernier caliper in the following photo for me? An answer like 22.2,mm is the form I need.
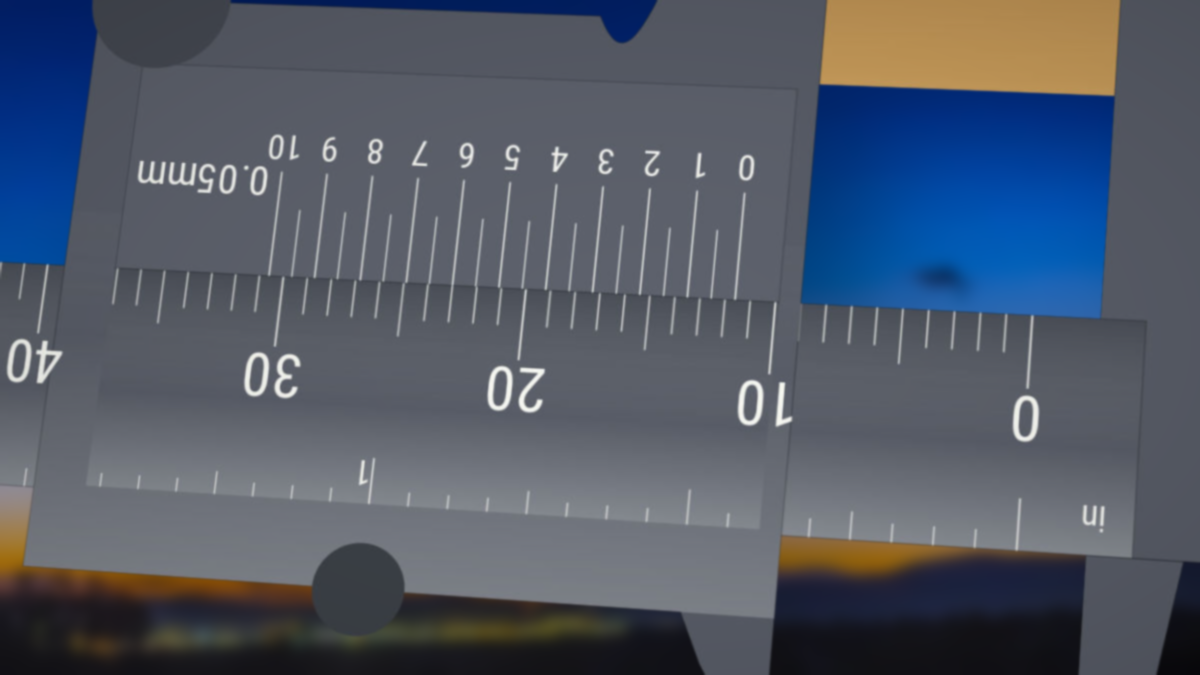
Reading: 11.6,mm
